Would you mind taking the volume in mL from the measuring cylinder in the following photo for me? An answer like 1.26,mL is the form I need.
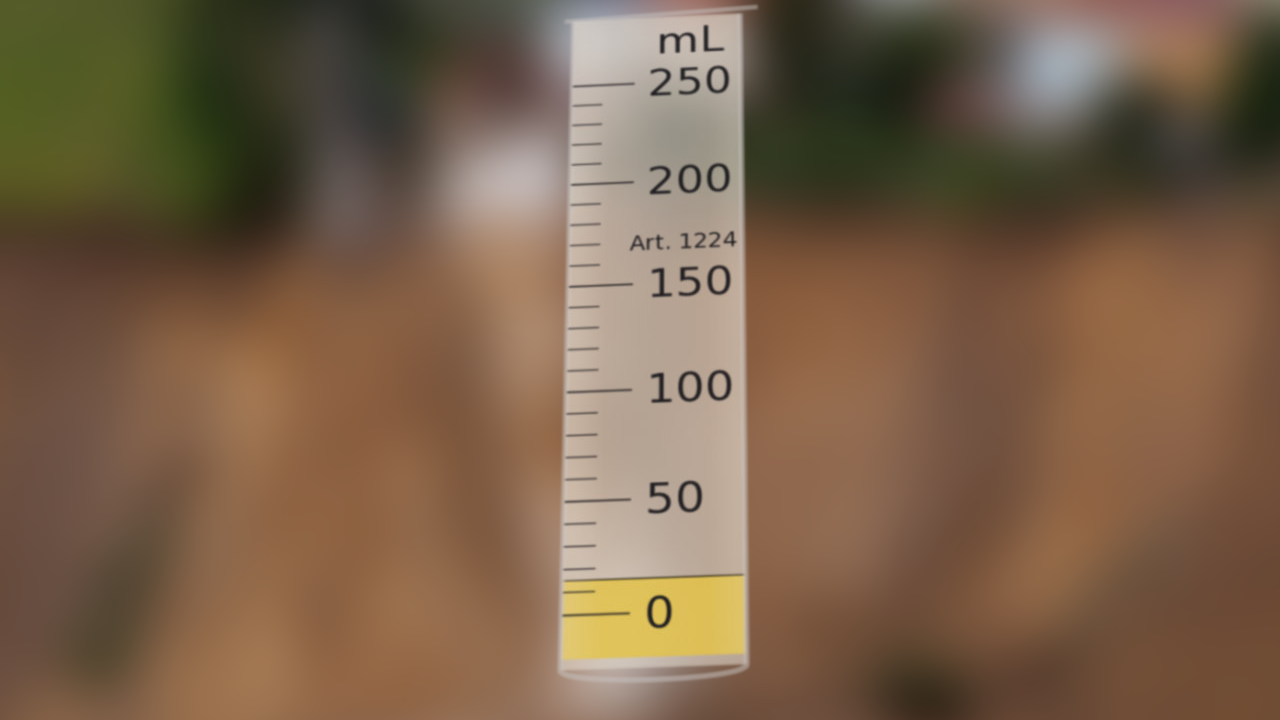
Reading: 15,mL
